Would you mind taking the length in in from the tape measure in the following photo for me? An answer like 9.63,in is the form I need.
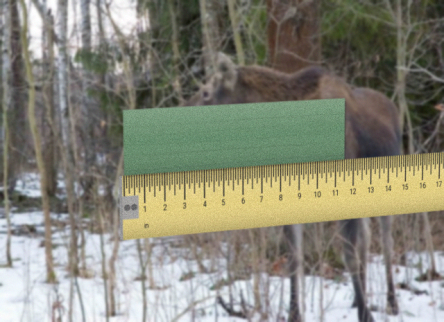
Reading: 11.5,in
